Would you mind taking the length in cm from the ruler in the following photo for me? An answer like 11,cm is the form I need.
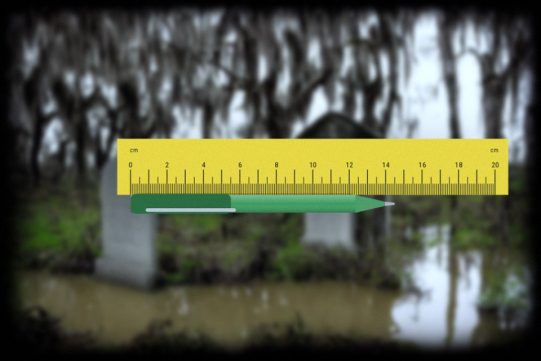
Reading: 14.5,cm
